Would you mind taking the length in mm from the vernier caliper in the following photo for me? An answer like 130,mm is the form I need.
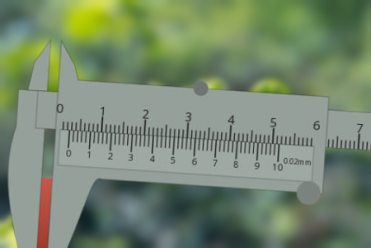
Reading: 2.5,mm
